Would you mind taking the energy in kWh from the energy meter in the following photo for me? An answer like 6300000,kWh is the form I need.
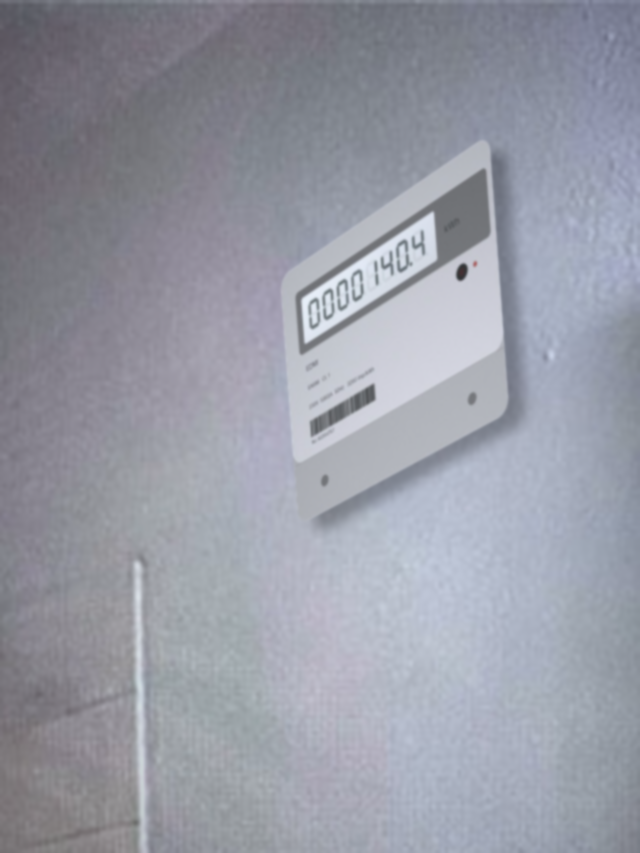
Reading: 140.4,kWh
